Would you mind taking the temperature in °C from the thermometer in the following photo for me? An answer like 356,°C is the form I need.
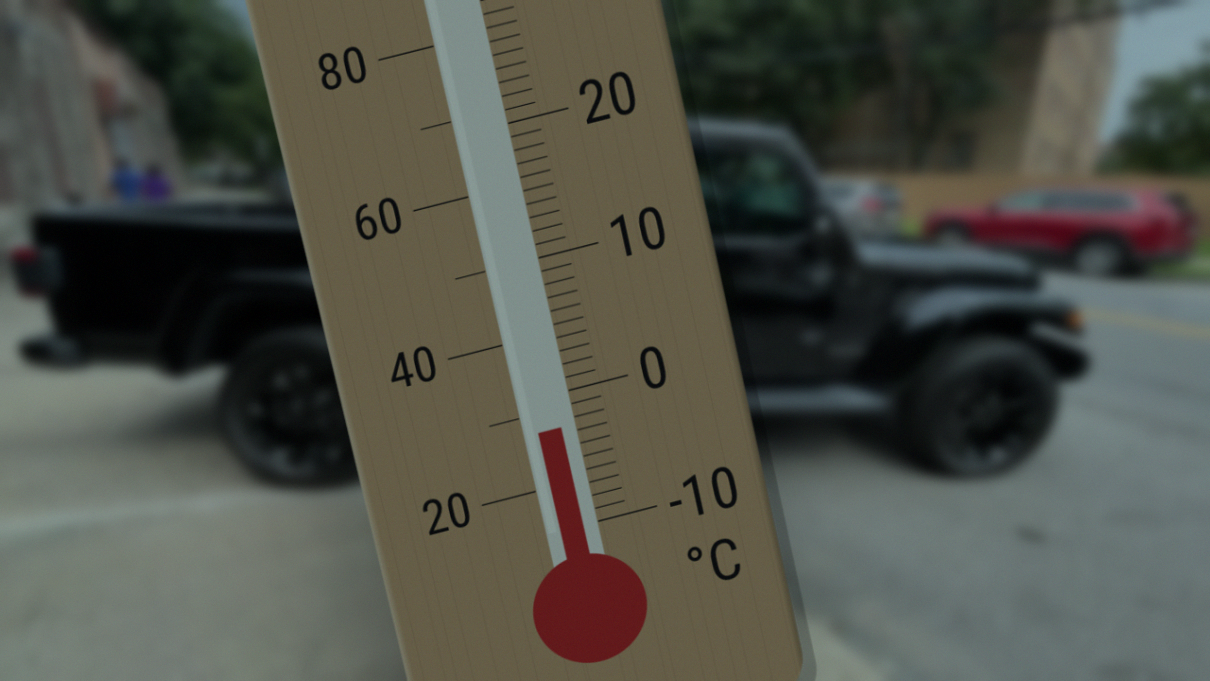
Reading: -2.5,°C
